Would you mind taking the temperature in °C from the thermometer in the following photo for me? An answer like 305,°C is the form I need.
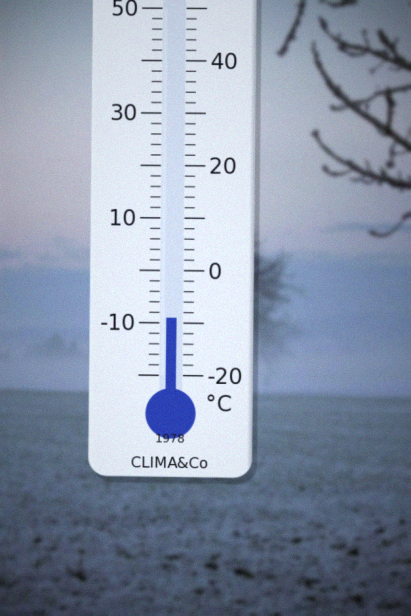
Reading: -9,°C
